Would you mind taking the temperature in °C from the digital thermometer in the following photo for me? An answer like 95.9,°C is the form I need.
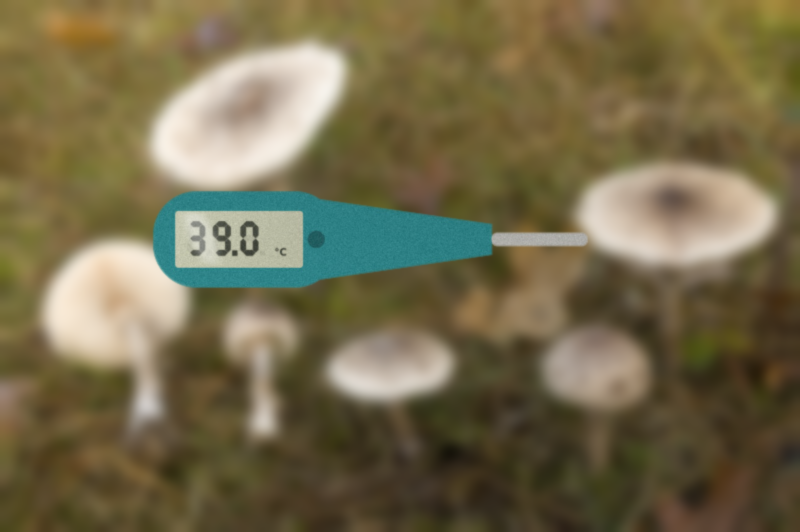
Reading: 39.0,°C
